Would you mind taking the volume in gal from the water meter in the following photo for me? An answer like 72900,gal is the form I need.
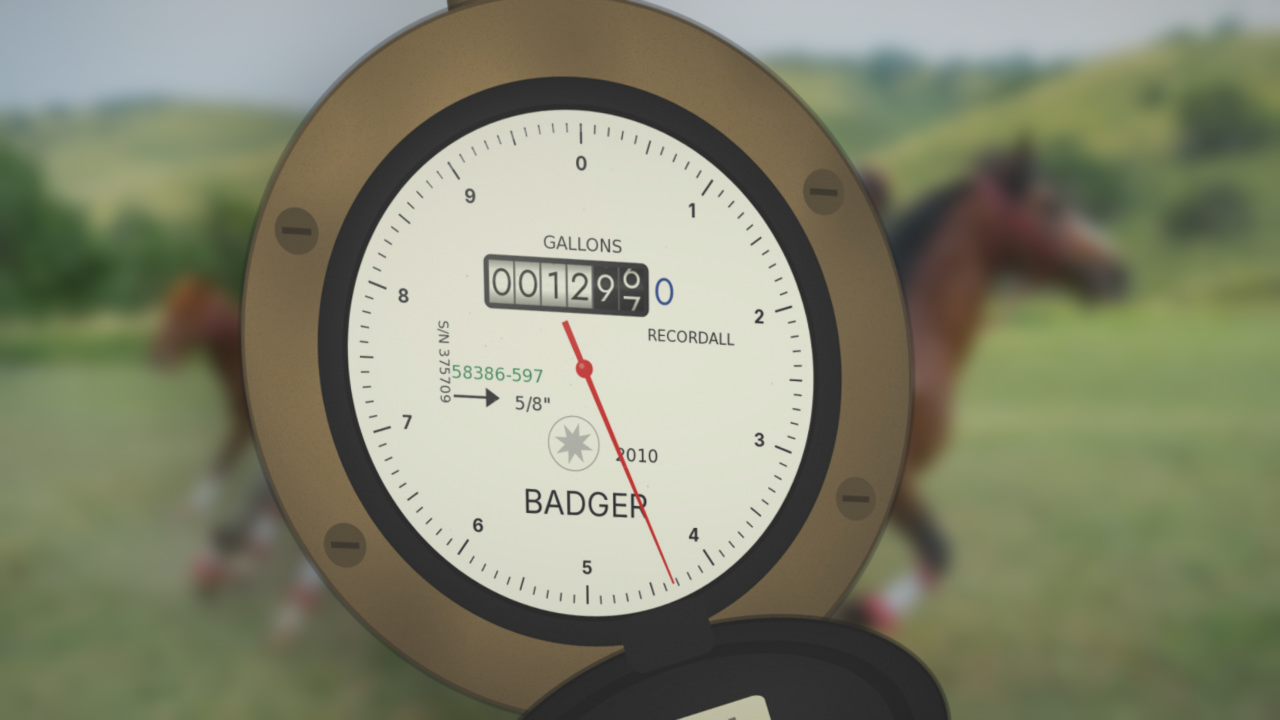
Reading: 12964.3,gal
